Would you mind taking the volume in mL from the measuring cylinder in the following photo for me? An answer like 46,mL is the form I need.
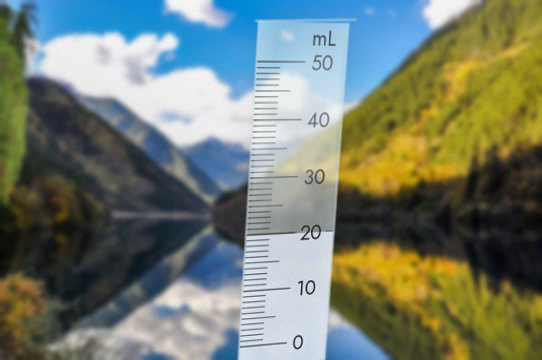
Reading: 20,mL
